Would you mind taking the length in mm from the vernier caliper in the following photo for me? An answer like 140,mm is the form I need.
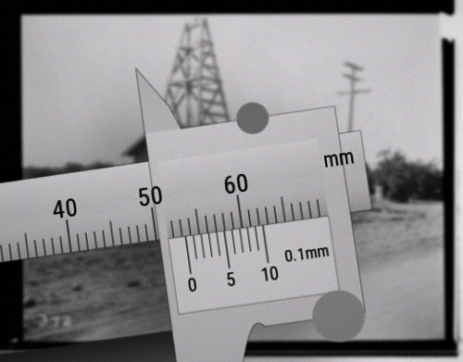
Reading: 53.4,mm
